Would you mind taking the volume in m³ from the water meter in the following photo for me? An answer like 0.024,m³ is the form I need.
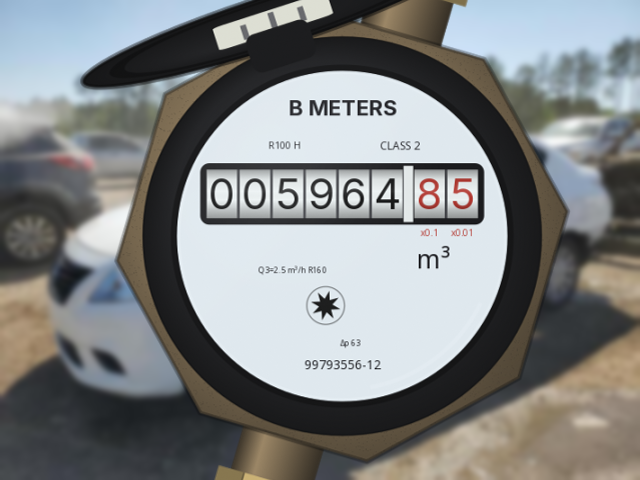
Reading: 5964.85,m³
